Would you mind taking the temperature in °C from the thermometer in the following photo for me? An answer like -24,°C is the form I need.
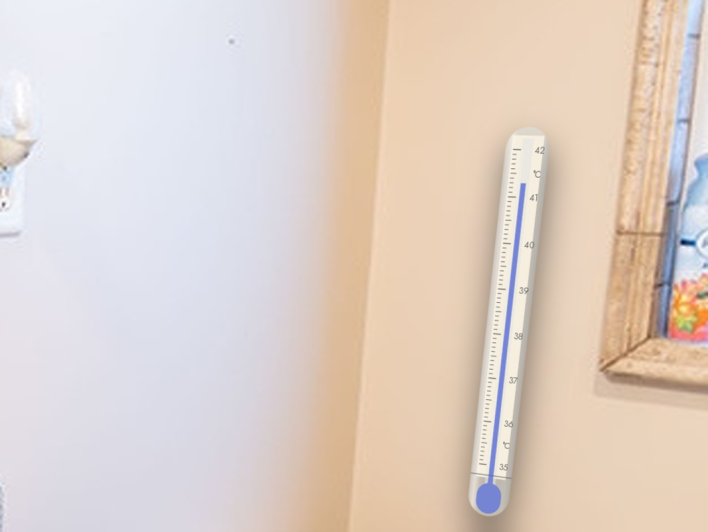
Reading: 41.3,°C
